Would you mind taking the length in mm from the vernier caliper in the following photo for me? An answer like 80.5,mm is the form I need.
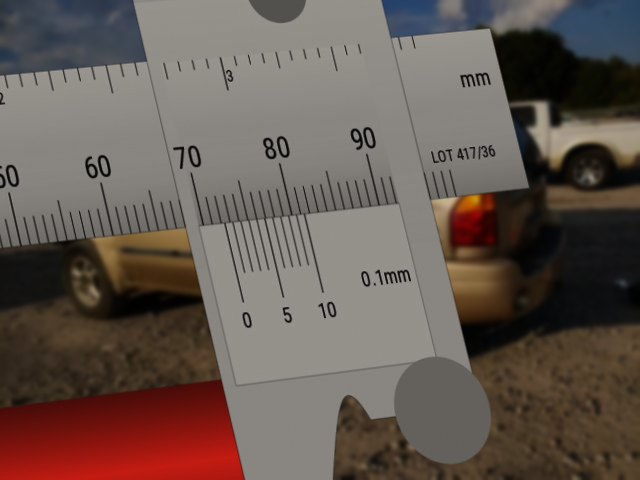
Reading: 72.4,mm
